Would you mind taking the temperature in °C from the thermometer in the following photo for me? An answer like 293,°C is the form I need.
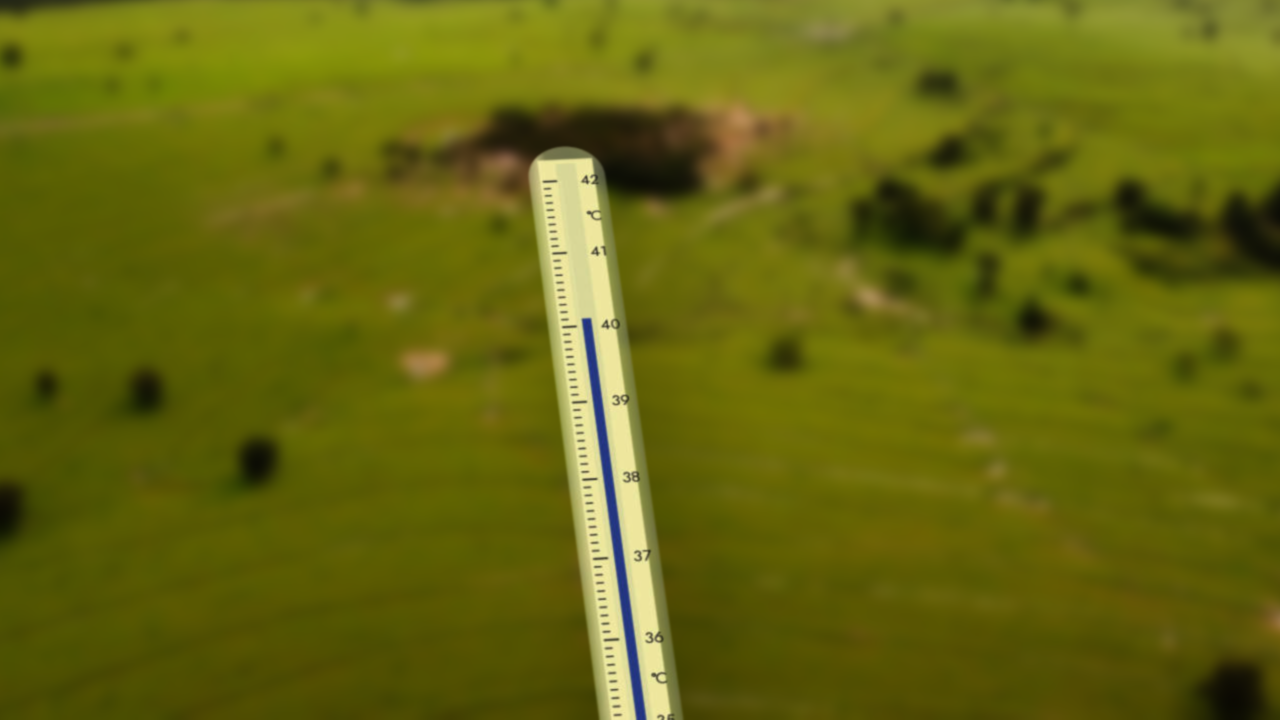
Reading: 40.1,°C
